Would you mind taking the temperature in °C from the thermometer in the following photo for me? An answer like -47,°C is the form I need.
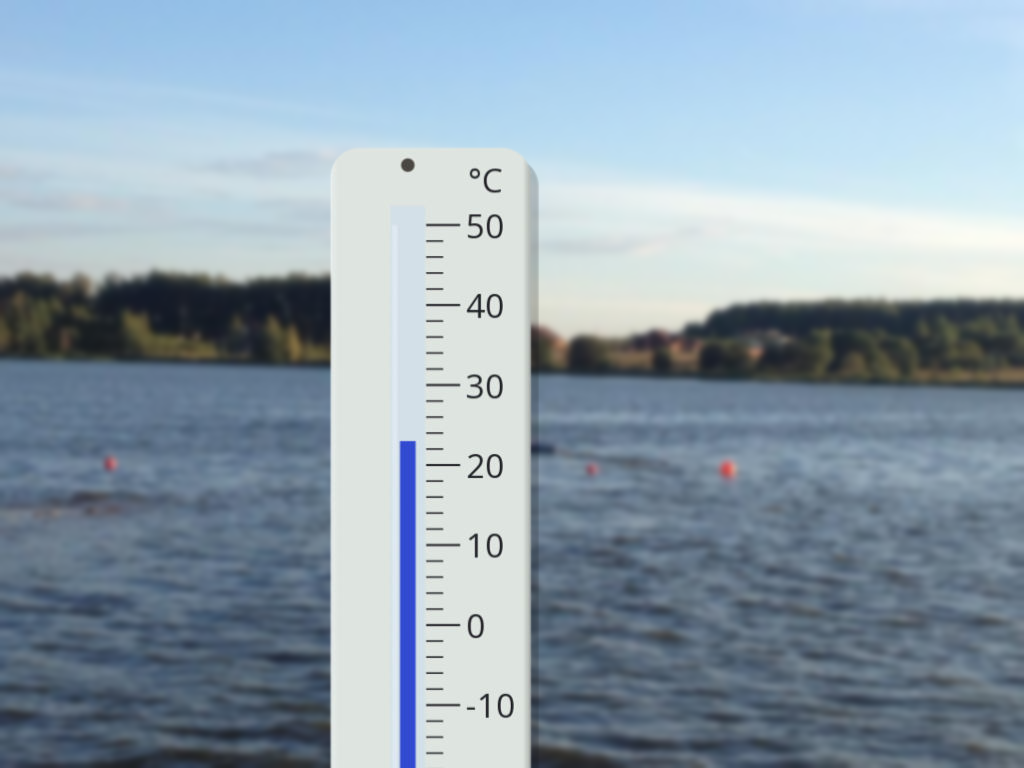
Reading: 23,°C
